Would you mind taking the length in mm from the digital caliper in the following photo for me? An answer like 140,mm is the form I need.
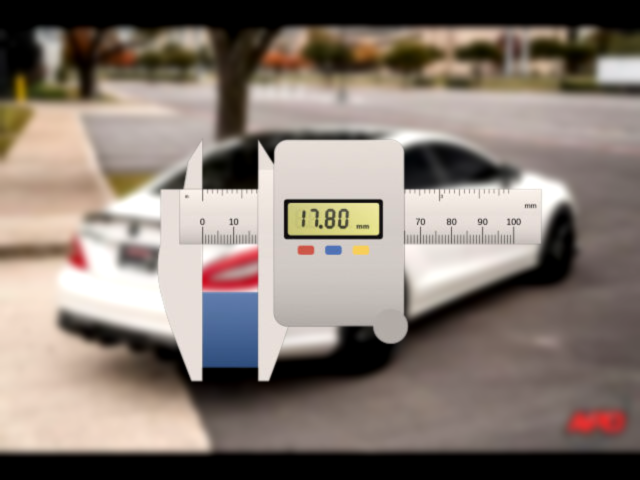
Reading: 17.80,mm
